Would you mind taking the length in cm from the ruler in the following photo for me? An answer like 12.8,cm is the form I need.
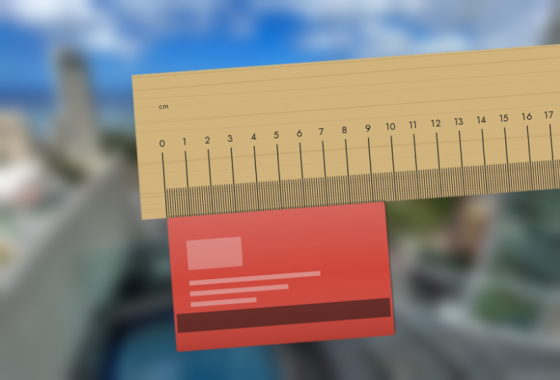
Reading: 9.5,cm
